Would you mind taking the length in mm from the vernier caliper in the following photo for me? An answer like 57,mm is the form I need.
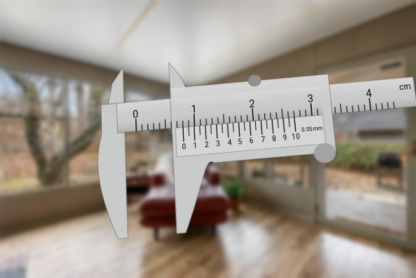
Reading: 8.0,mm
